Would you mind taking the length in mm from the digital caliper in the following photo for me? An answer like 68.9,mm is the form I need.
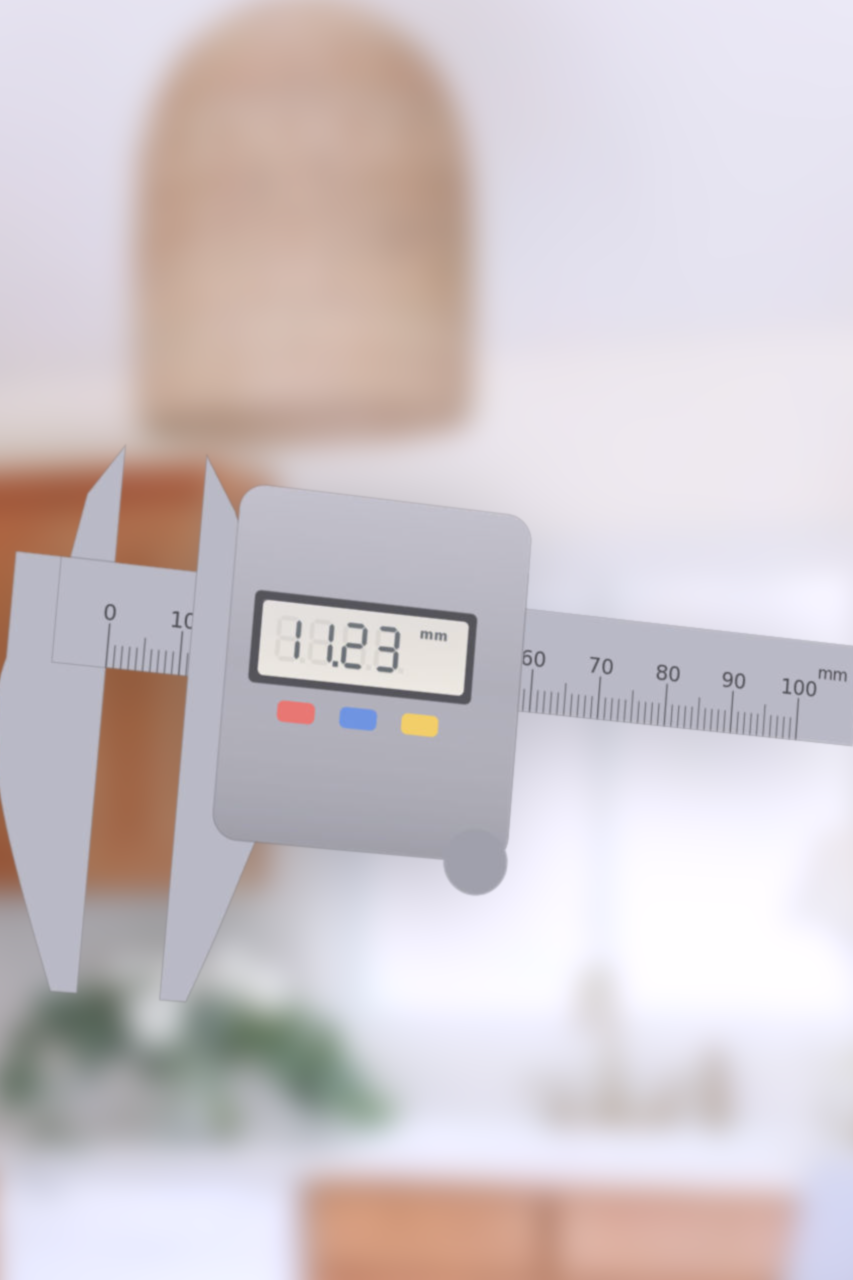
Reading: 11.23,mm
